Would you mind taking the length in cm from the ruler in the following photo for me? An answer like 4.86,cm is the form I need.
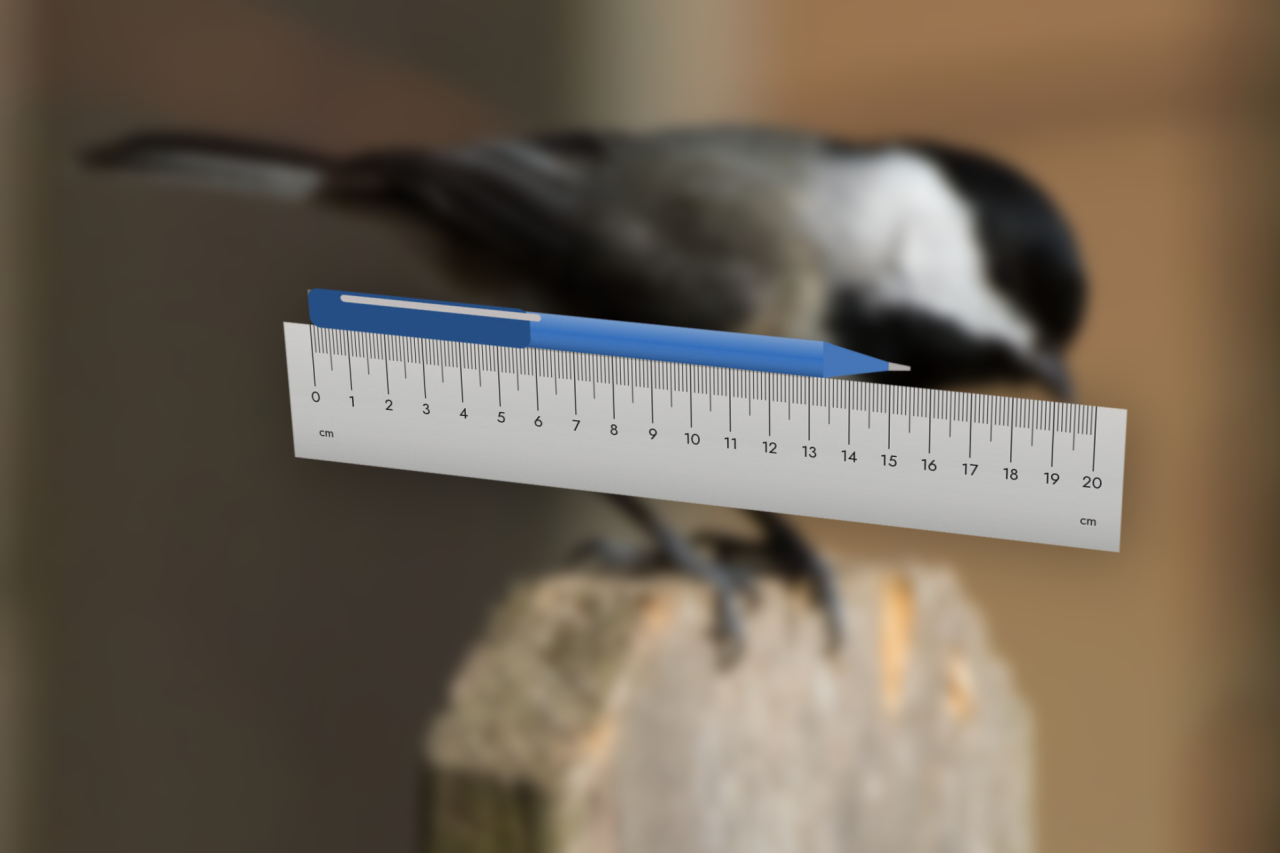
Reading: 15.5,cm
